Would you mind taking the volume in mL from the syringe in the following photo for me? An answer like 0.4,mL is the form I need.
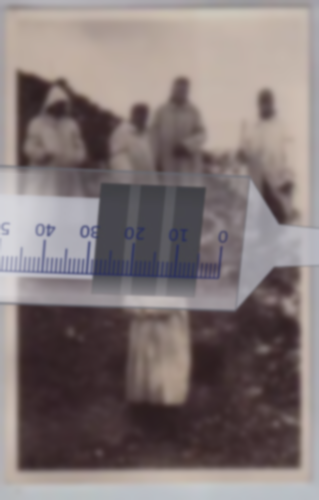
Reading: 5,mL
